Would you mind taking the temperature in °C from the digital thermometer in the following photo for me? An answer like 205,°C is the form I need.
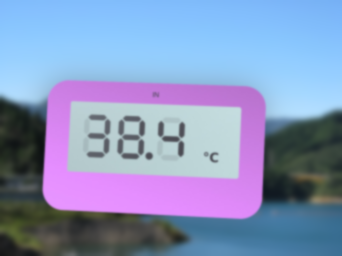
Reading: 38.4,°C
